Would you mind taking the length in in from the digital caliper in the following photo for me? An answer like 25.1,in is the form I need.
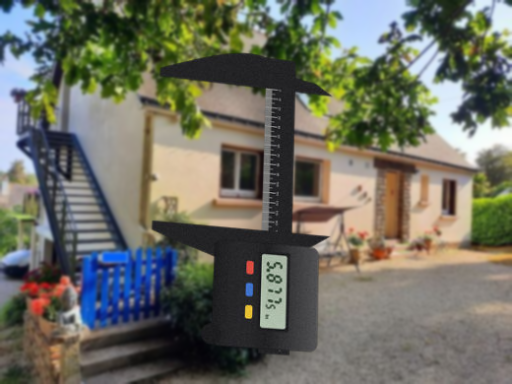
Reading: 5.8775,in
